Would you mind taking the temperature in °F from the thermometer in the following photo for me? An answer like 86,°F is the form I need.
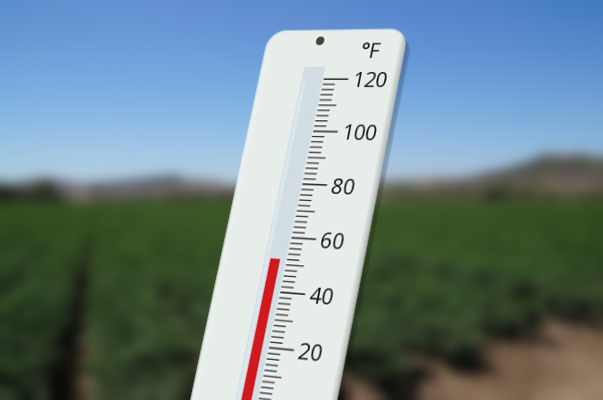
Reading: 52,°F
